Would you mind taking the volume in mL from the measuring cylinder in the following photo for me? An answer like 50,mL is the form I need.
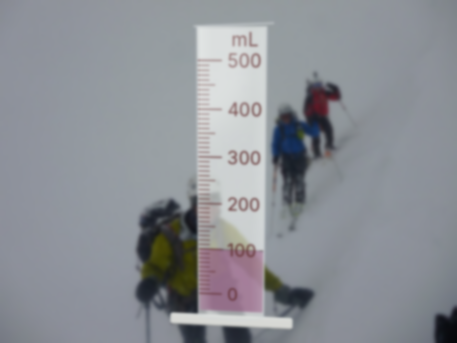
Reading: 100,mL
